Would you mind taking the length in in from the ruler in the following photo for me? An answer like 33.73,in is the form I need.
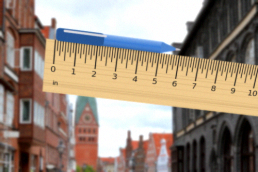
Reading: 6,in
